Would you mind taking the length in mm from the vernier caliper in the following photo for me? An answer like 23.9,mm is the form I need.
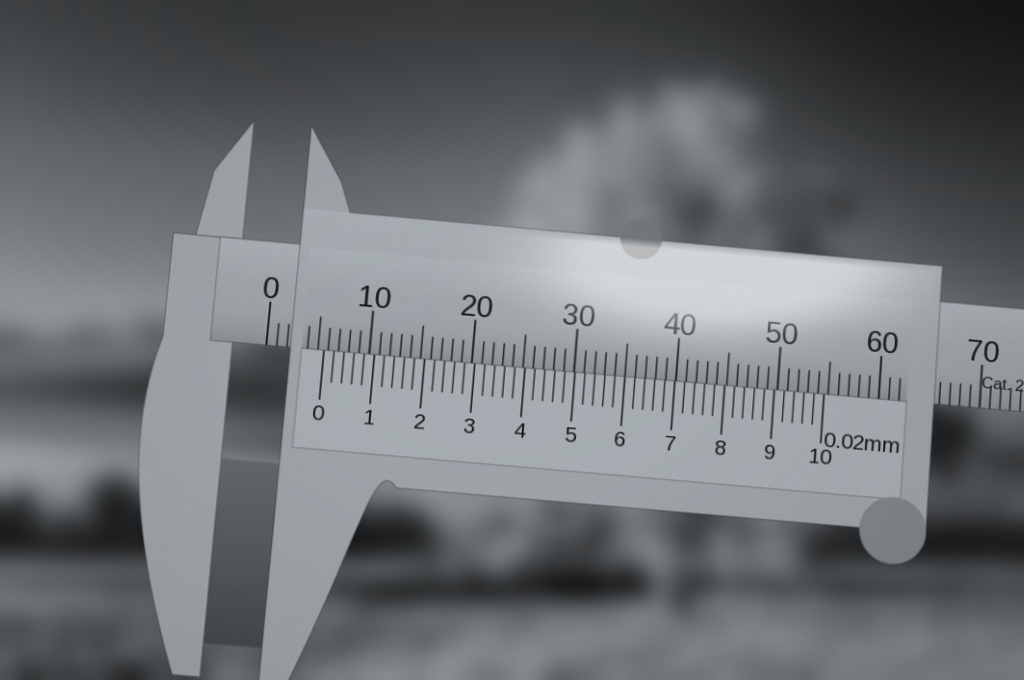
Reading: 5.6,mm
